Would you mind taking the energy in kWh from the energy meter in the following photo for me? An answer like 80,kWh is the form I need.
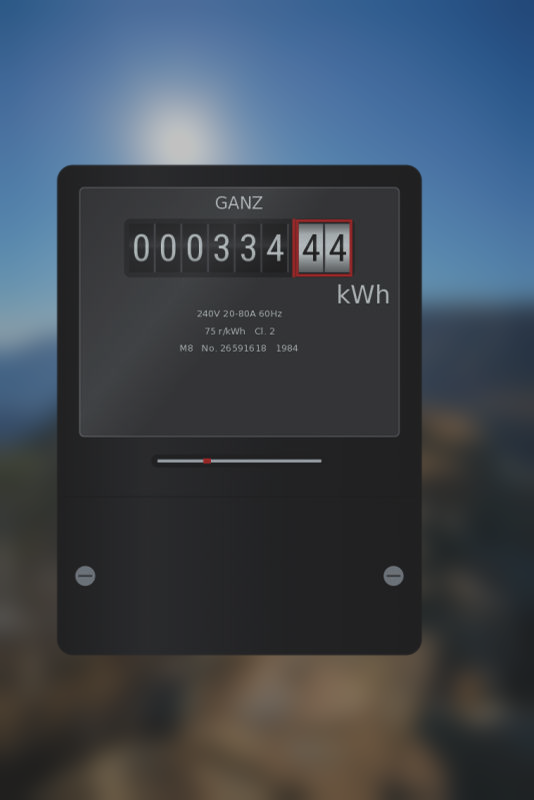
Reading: 334.44,kWh
